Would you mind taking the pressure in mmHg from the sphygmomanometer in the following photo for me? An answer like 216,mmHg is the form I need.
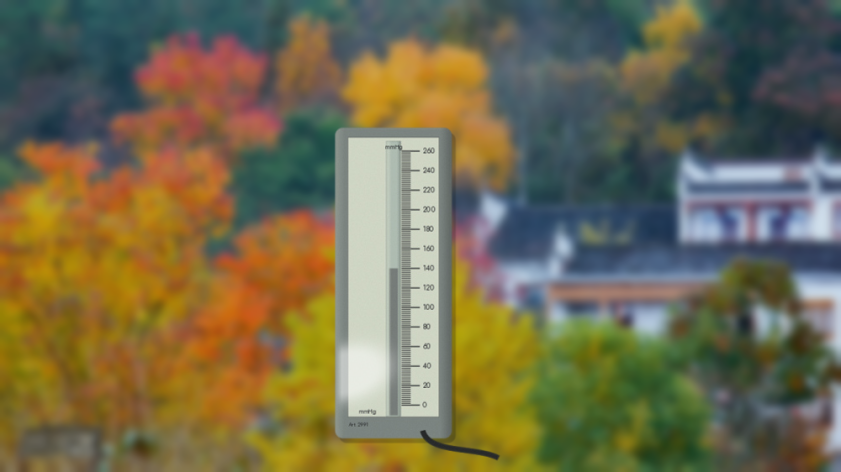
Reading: 140,mmHg
